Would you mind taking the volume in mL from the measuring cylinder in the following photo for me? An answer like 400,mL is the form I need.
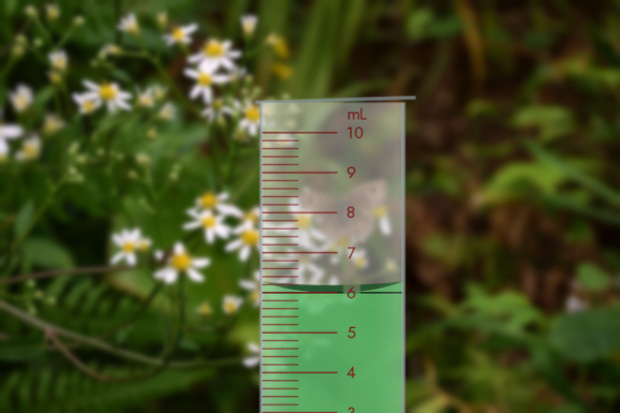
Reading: 6,mL
